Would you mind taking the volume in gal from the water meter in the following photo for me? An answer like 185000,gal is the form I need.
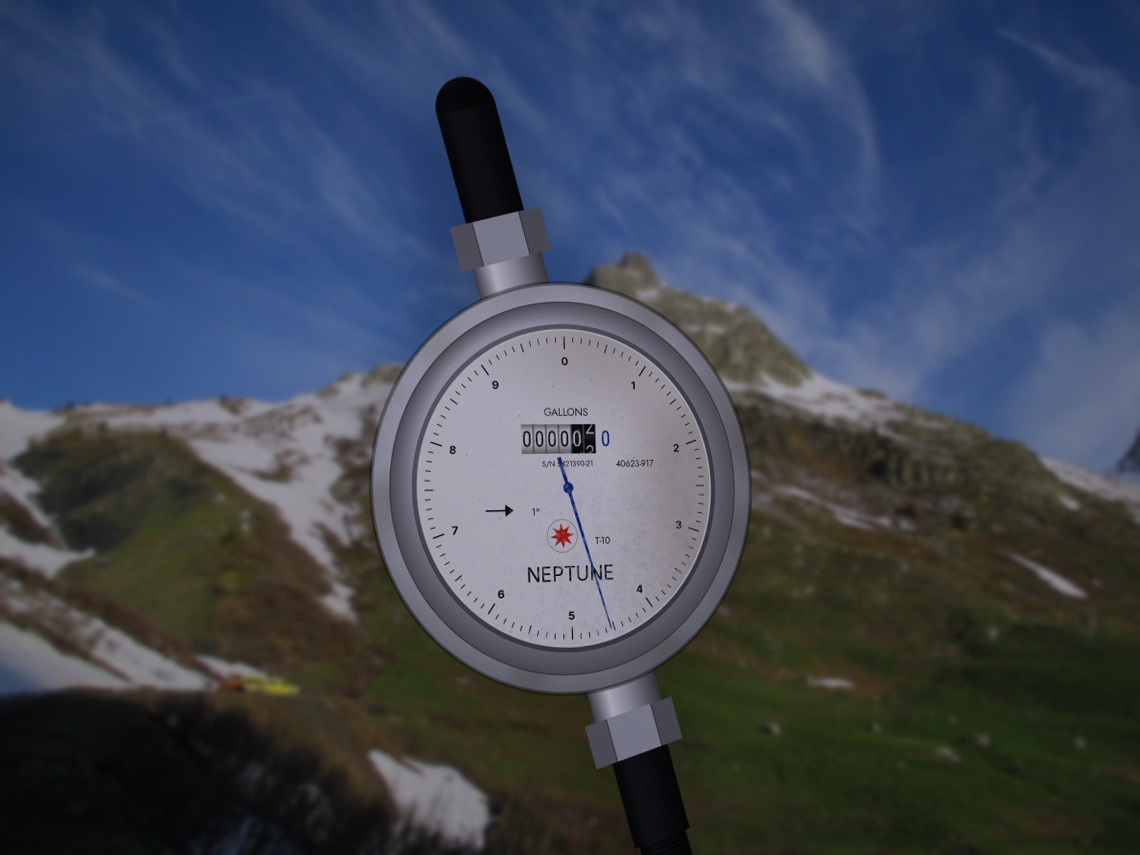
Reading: 24.5,gal
